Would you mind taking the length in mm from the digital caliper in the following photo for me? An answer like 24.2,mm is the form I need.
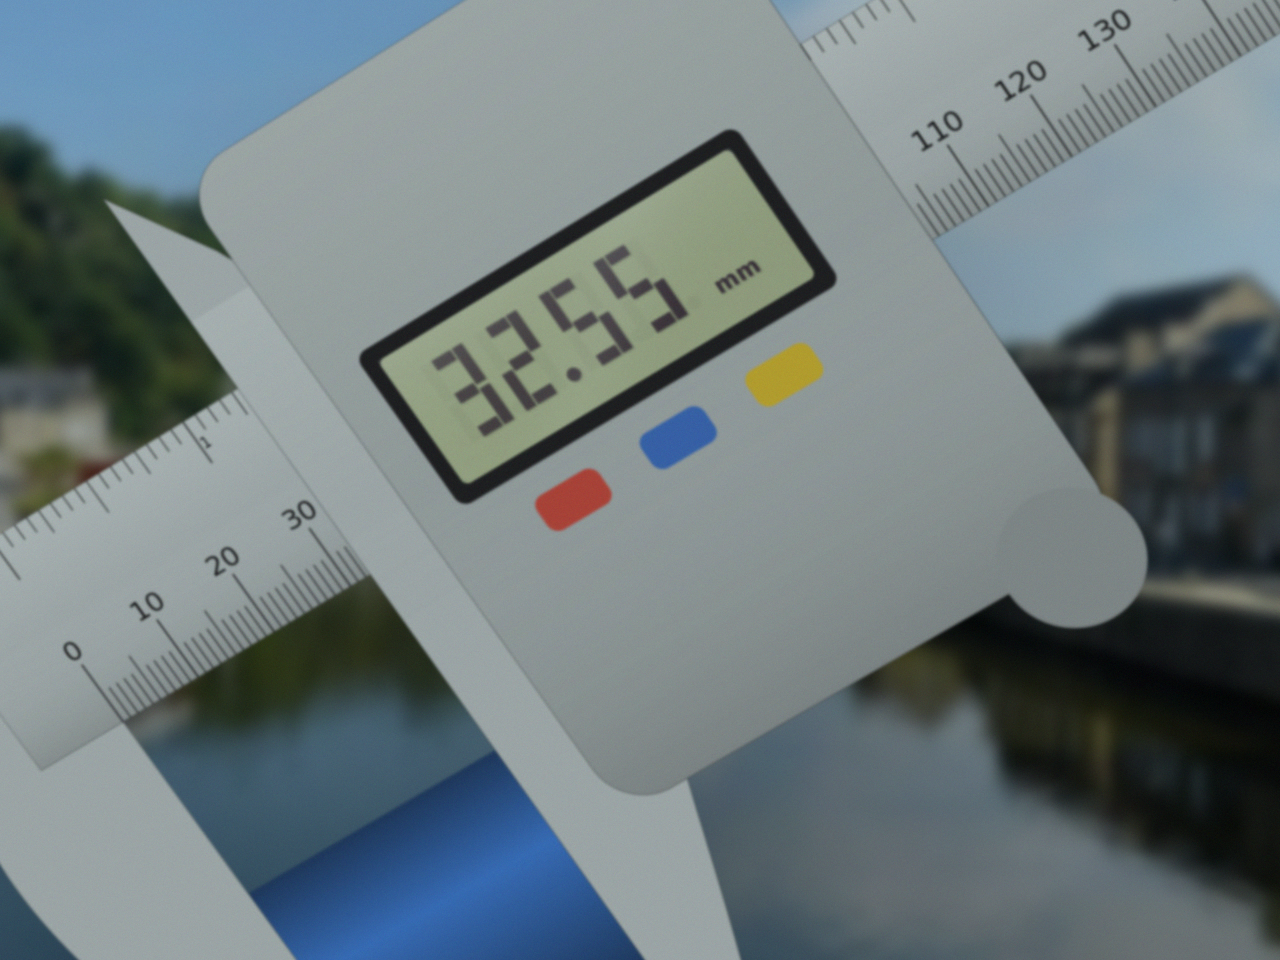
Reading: 32.55,mm
